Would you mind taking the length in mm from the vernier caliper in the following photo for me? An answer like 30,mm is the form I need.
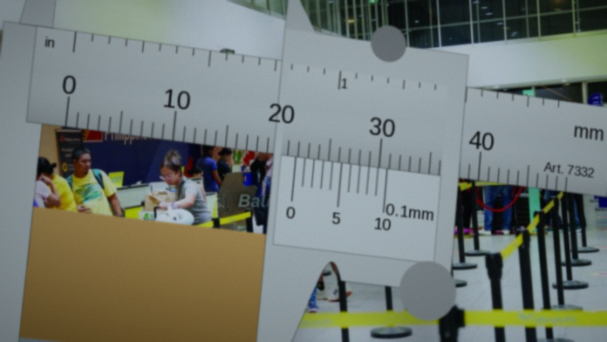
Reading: 21.8,mm
